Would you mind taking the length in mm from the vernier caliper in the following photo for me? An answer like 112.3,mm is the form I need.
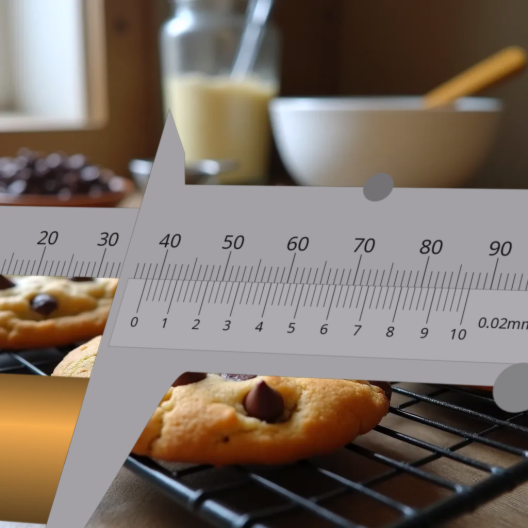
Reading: 38.0,mm
